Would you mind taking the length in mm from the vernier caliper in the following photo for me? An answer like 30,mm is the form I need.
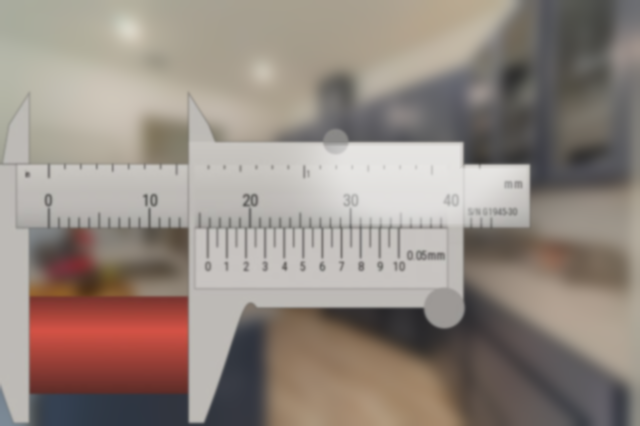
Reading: 15.8,mm
